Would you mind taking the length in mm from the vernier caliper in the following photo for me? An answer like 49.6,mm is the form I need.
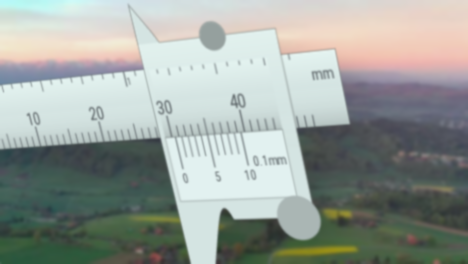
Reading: 30.5,mm
